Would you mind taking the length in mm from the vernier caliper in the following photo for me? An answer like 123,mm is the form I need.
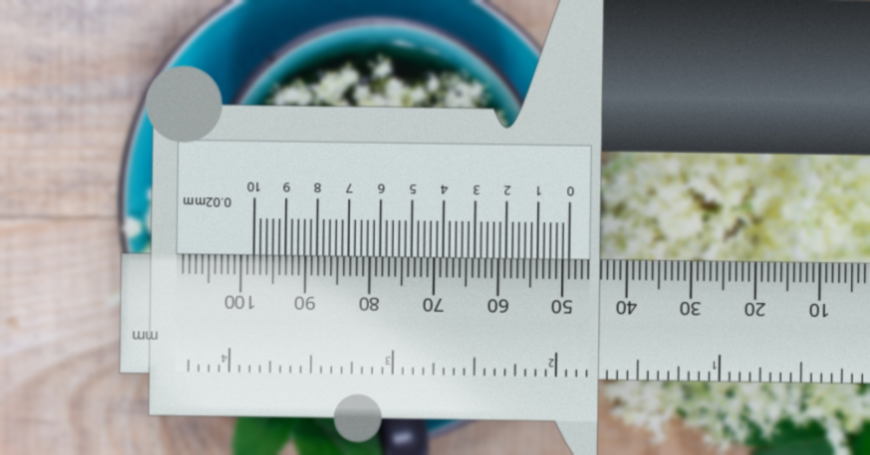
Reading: 49.0,mm
